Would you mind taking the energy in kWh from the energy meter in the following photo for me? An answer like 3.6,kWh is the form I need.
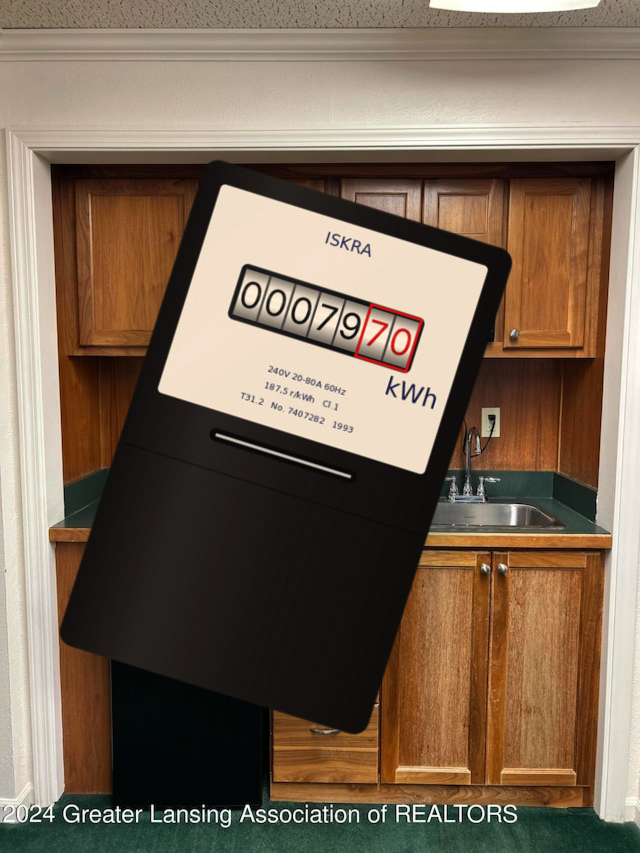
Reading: 79.70,kWh
